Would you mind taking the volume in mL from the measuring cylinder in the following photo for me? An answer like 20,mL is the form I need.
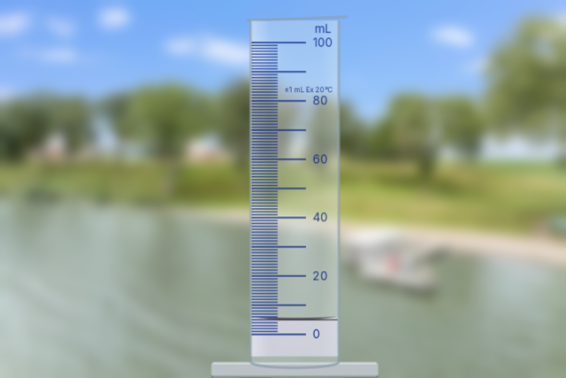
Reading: 5,mL
